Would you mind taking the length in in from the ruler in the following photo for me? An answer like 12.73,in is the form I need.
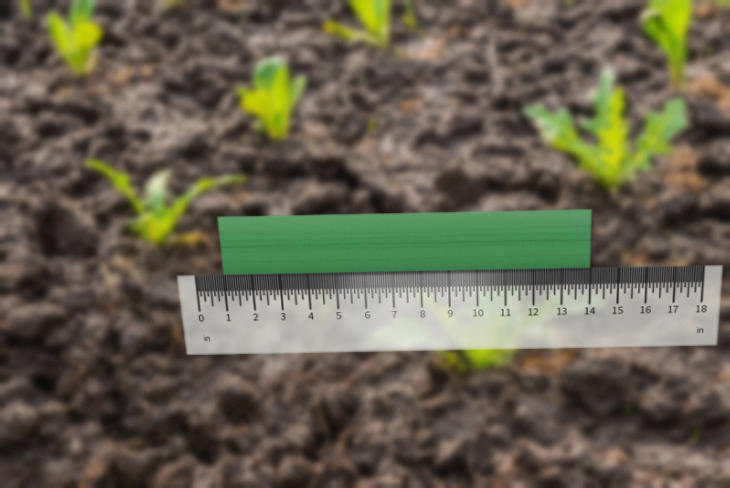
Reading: 13,in
